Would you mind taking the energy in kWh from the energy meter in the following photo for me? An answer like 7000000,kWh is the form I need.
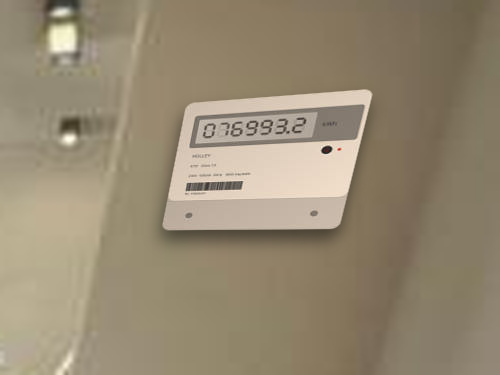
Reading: 76993.2,kWh
